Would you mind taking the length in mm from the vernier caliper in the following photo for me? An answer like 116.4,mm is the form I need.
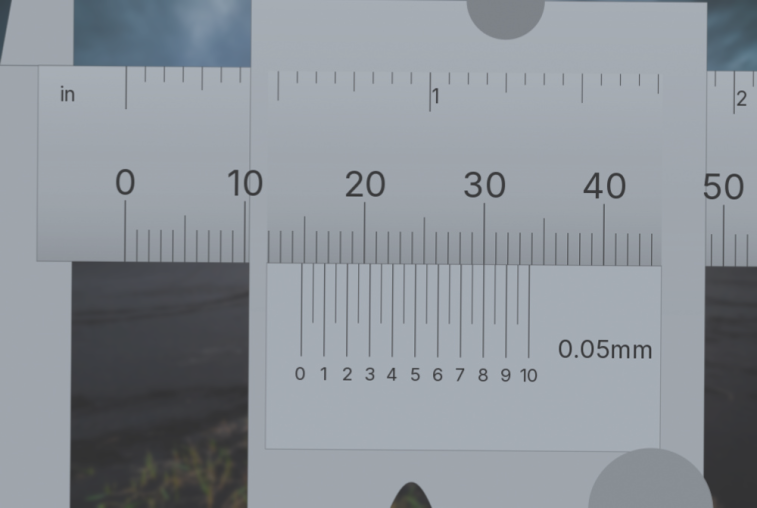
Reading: 14.8,mm
